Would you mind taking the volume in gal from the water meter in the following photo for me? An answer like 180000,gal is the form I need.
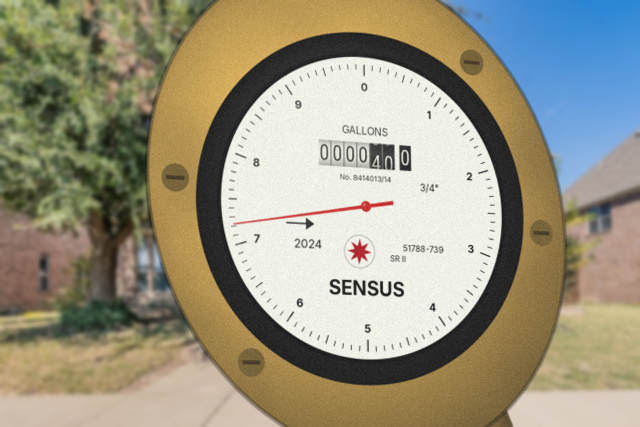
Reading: 397.2,gal
